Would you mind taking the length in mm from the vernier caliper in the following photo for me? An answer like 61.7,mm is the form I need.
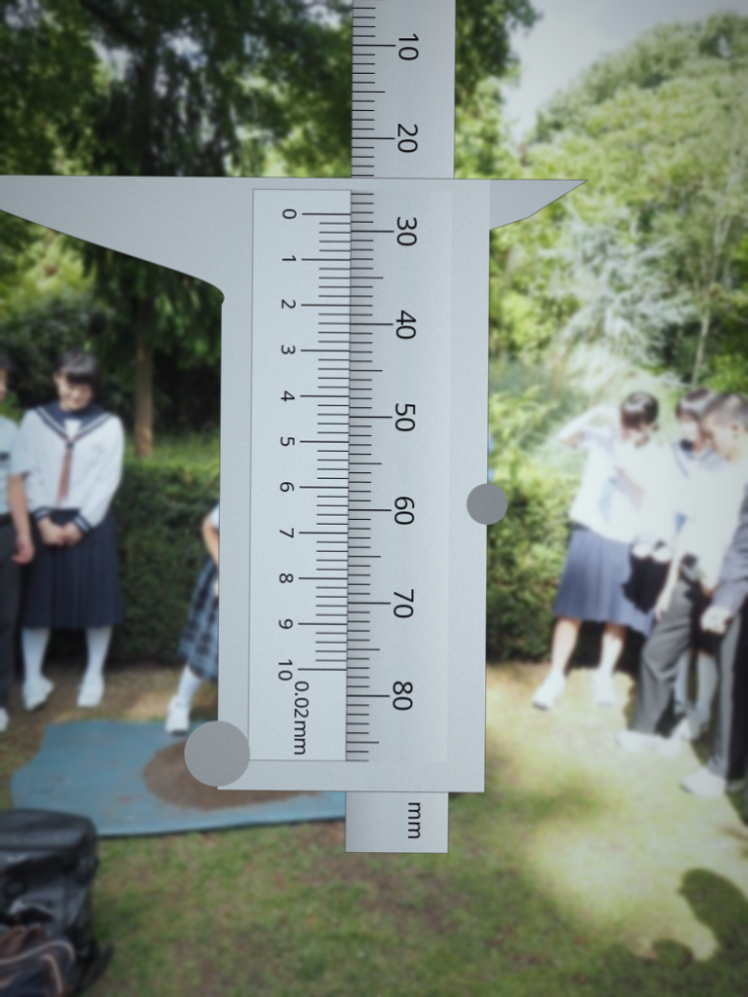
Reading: 28.2,mm
